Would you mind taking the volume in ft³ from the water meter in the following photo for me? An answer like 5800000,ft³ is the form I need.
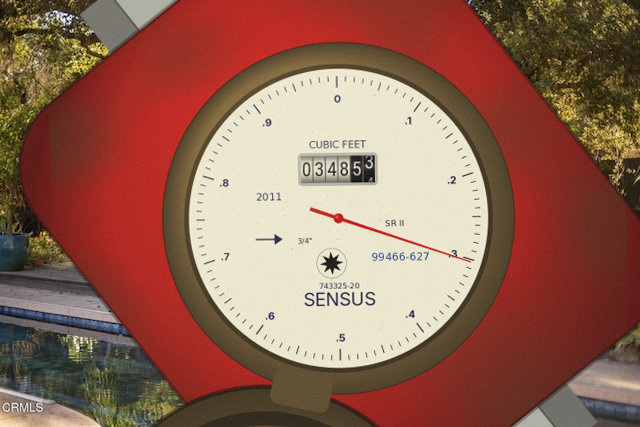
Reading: 34853.30,ft³
